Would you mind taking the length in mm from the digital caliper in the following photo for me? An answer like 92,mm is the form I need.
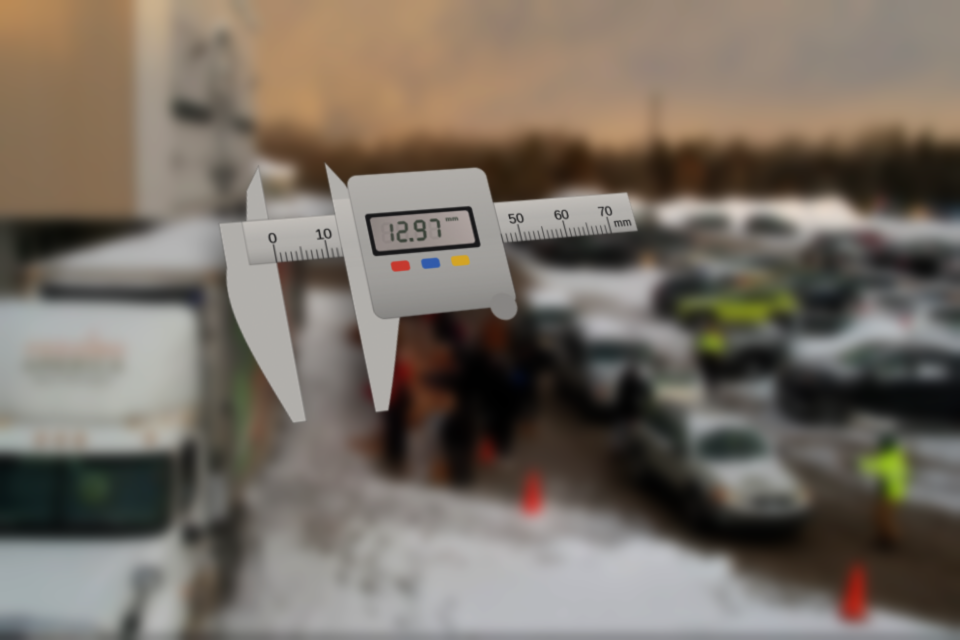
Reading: 12.97,mm
